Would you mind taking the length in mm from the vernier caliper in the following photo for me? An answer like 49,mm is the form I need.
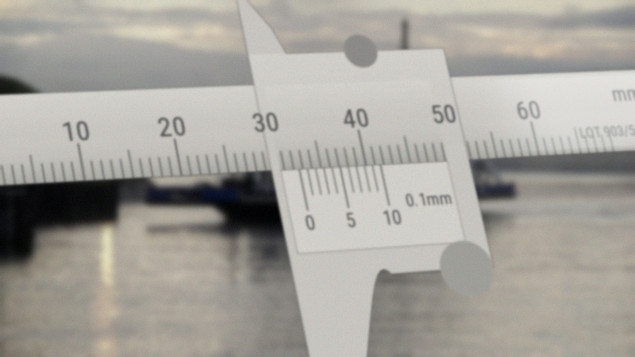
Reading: 32.6,mm
